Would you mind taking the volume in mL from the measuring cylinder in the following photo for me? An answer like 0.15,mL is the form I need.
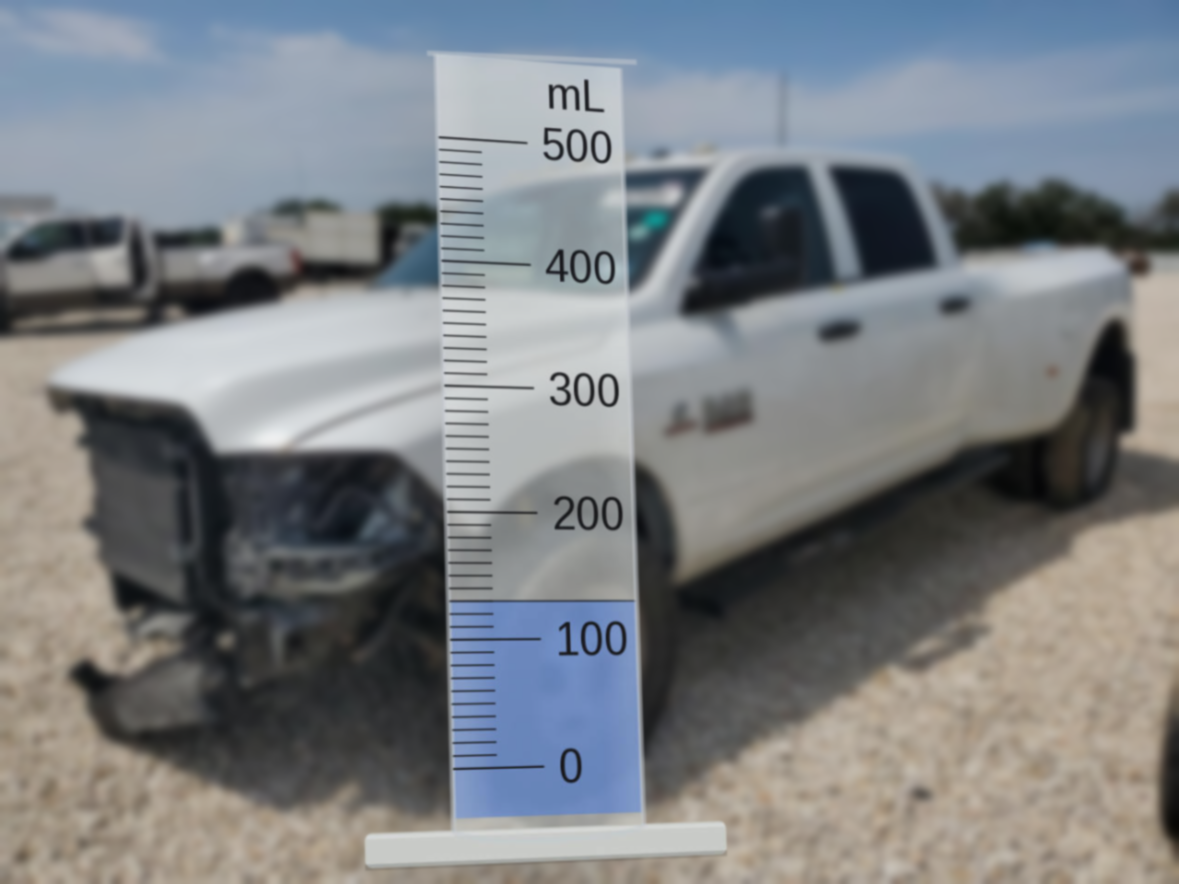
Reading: 130,mL
